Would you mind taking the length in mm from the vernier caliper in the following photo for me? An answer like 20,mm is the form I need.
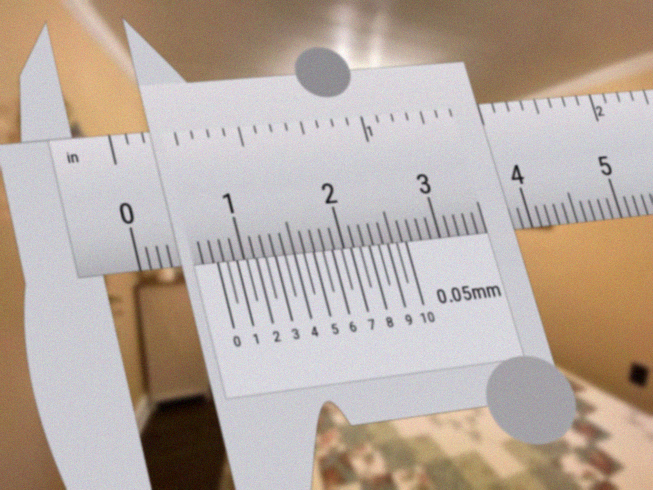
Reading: 7.4,mm
